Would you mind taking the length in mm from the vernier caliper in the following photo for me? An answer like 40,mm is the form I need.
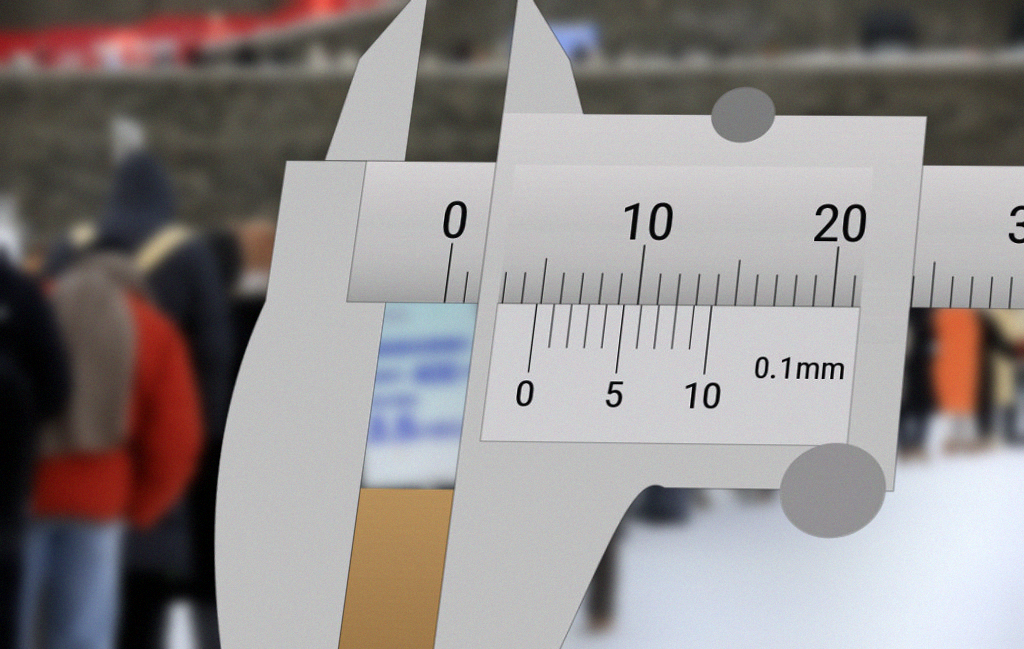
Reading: 4.8,mm
